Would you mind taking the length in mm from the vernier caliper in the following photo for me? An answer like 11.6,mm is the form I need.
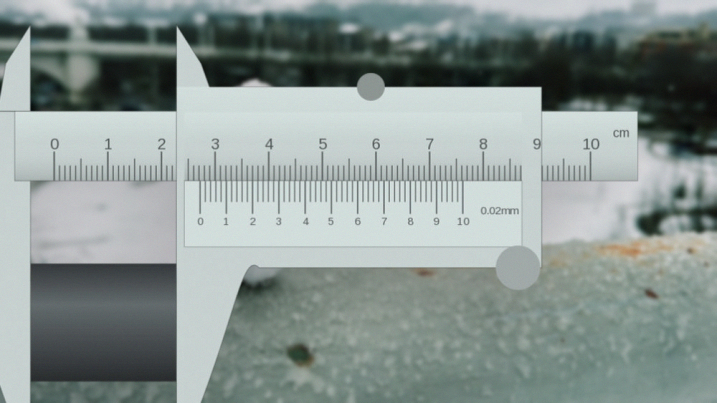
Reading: 27.2,mm
